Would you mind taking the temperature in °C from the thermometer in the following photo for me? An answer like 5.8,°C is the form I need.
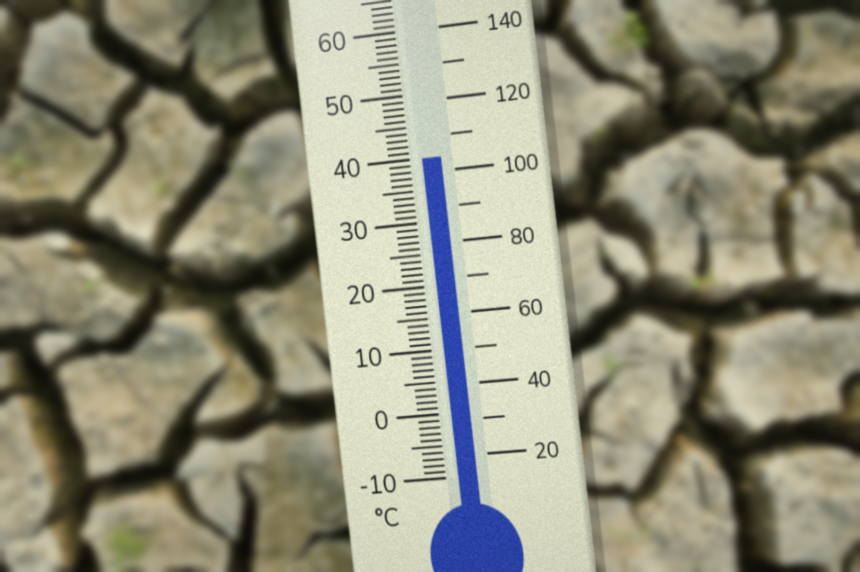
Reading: 40,°C
